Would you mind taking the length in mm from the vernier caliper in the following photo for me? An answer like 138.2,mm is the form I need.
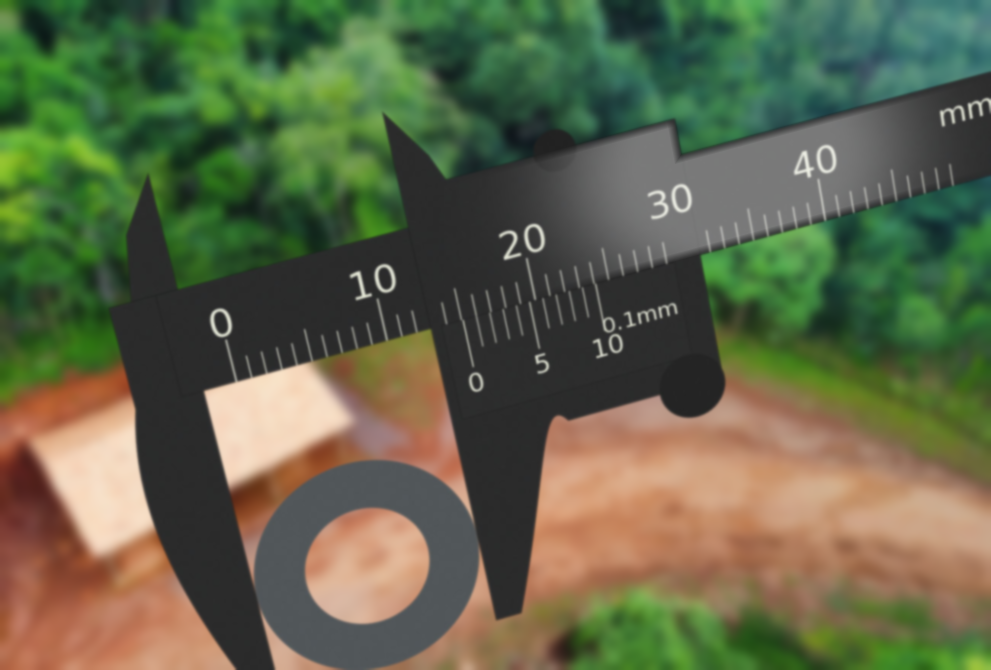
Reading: 15.1,mm
